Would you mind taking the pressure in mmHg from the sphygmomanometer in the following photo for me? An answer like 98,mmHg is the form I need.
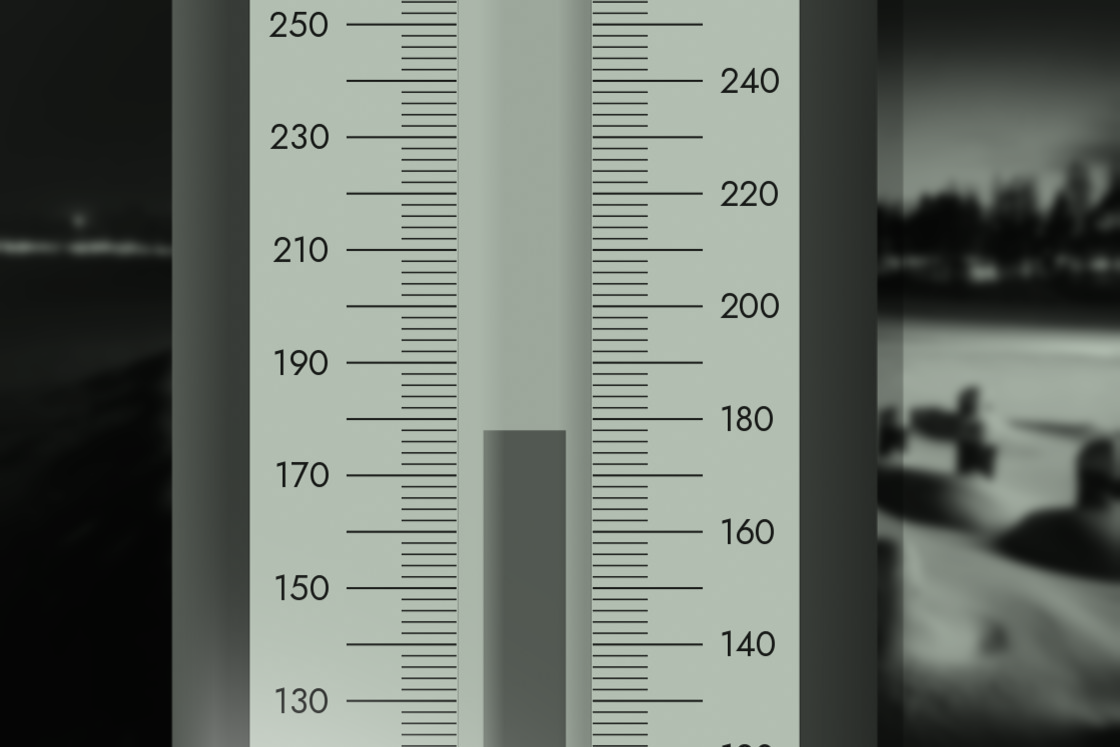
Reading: 178,mmHg
